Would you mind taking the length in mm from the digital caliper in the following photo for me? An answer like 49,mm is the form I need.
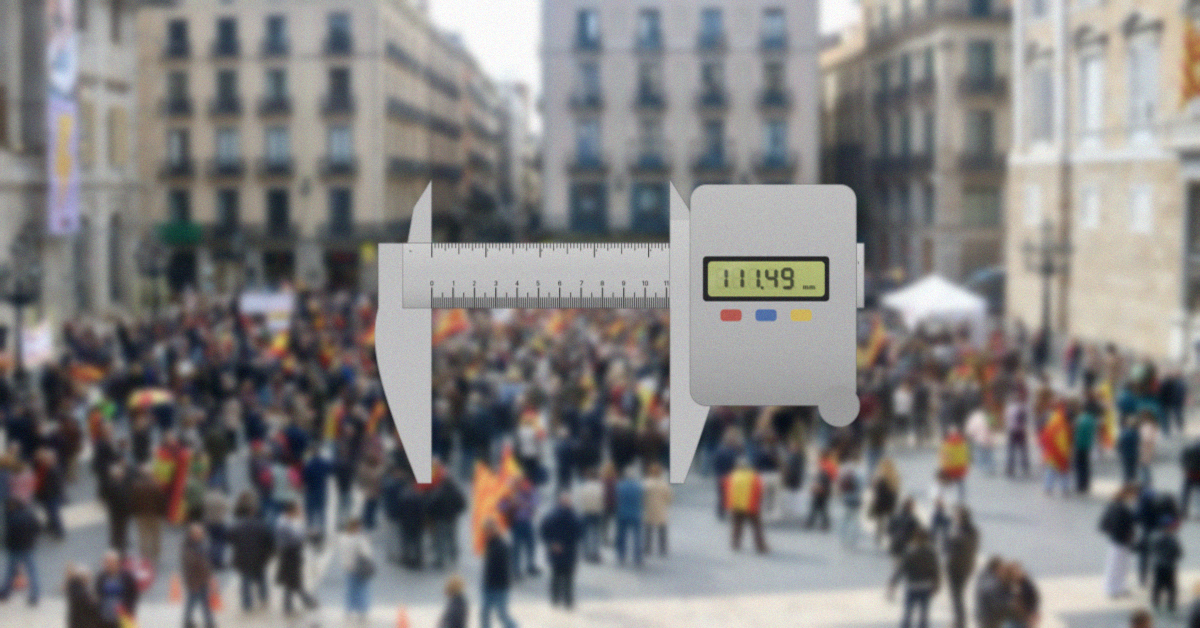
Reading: 111.49,mm
